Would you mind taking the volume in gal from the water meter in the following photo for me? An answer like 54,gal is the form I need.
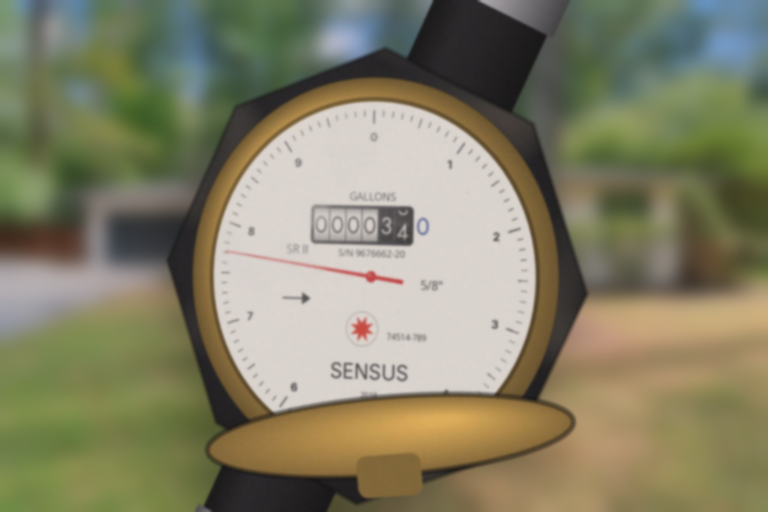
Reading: 337.7,gal
